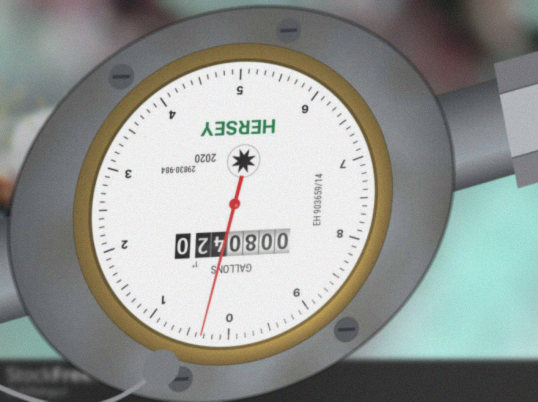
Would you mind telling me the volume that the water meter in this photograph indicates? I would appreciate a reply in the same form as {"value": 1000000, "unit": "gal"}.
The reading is {"value": 80420.3, "unit": "gal"}
